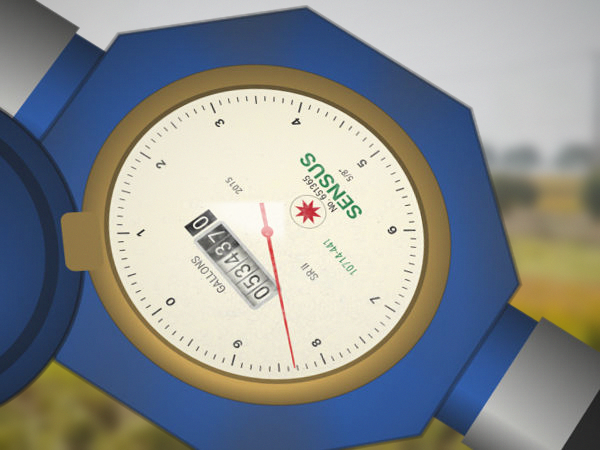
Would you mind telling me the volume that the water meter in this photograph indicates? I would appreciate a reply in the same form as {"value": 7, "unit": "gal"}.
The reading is {"value": 534368.3, "unit": "gal"}
